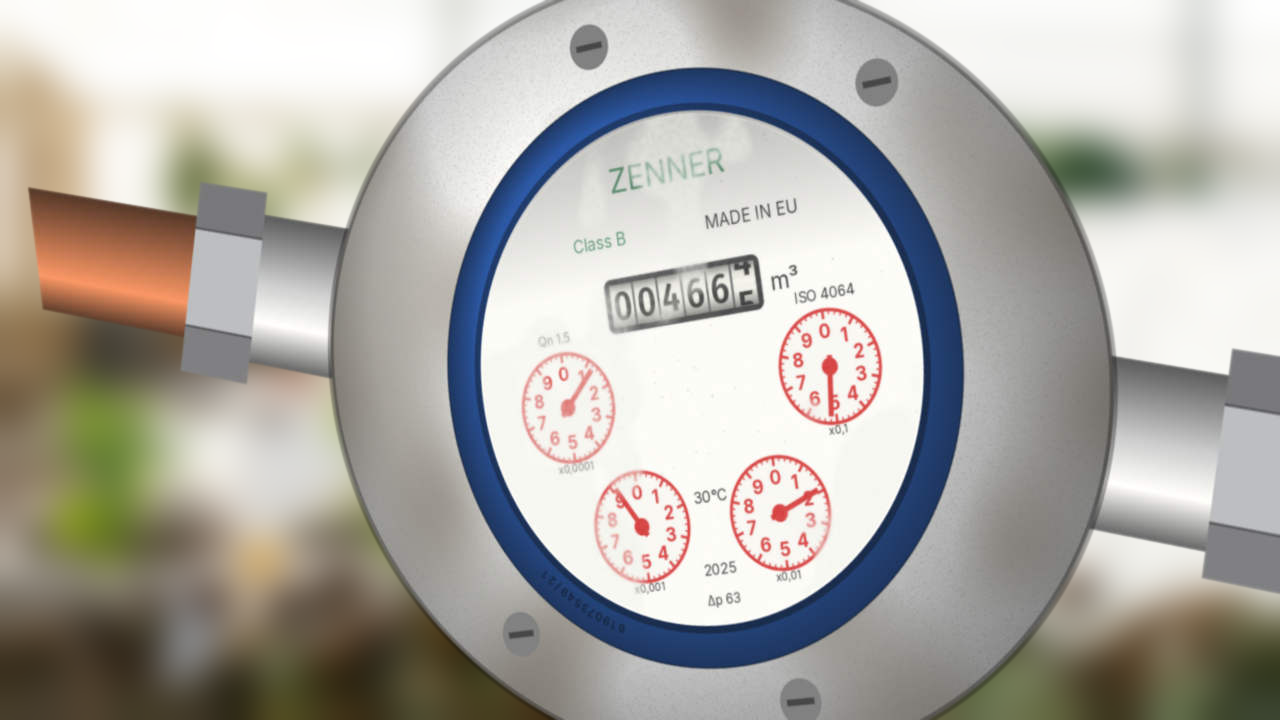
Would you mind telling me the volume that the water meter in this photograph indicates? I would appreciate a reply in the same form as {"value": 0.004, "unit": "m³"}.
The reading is {"value": 4664.5191, "unit": "m³"}
